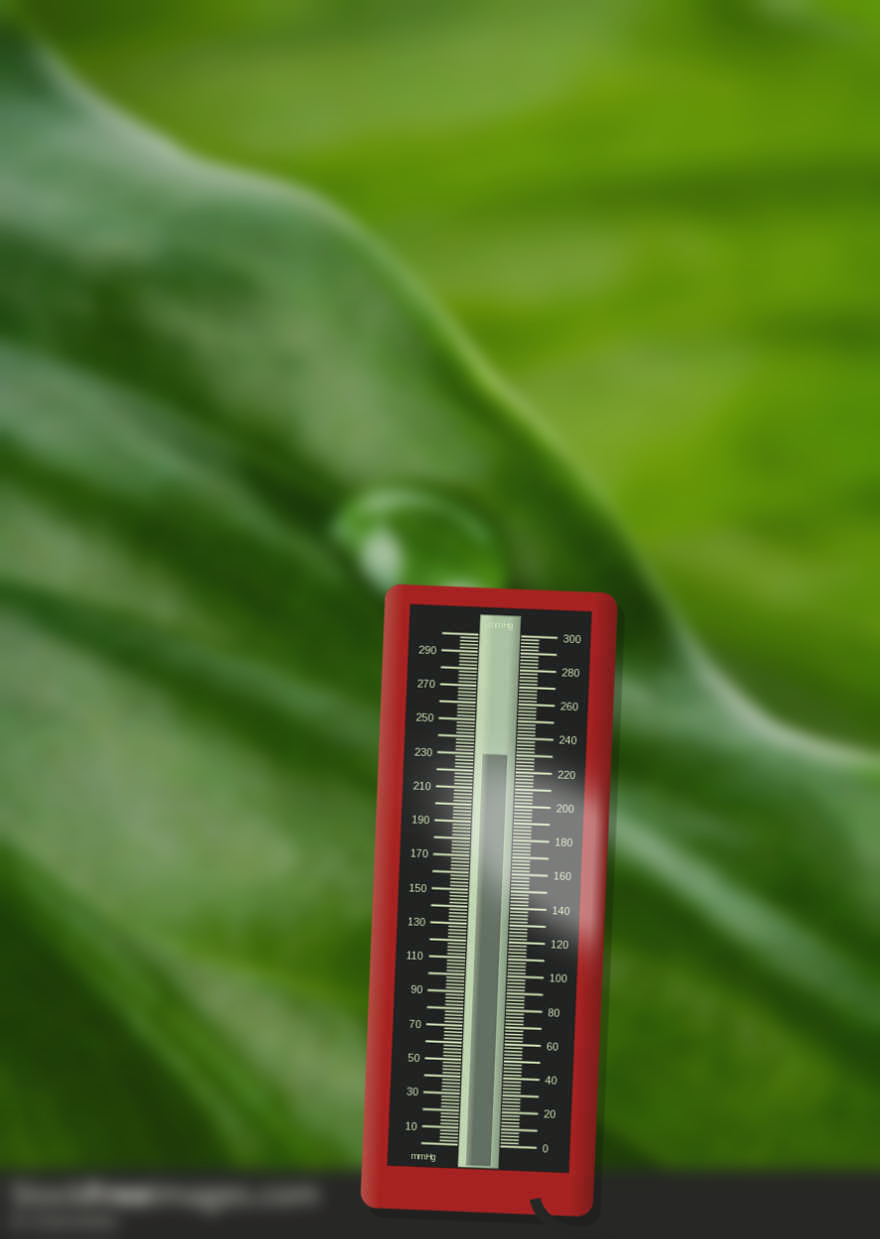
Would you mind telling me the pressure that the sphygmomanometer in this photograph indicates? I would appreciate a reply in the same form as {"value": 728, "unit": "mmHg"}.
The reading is {"value": 230, "unit": "mmHg"}
